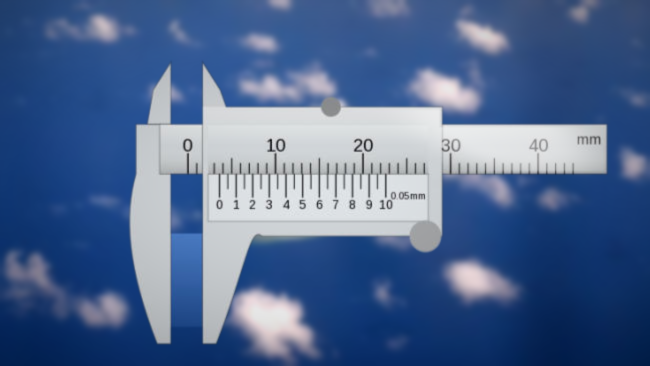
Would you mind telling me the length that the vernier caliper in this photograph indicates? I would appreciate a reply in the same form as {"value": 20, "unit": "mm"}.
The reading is {"value": 3.6, "unit": "mm"}
